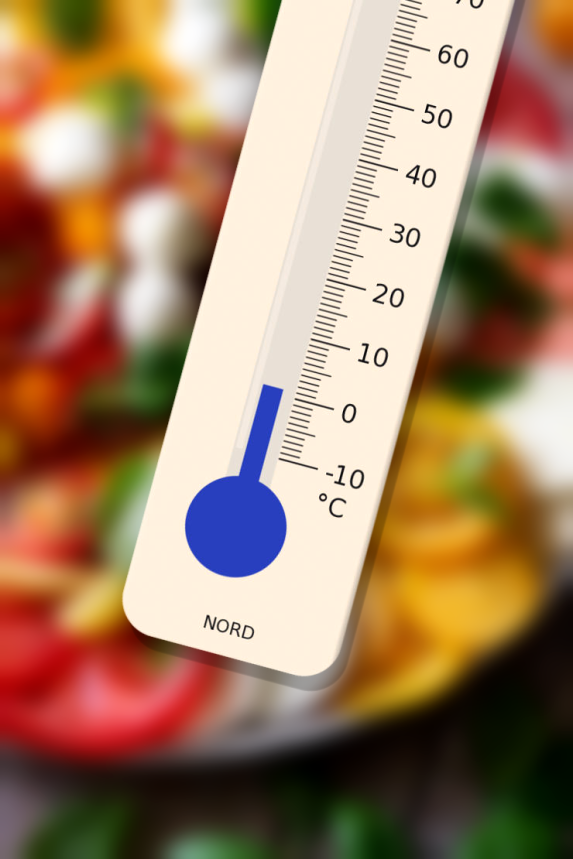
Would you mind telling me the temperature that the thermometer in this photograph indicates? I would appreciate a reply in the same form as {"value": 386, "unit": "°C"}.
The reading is {"value": 1, "unit": "°C"}
